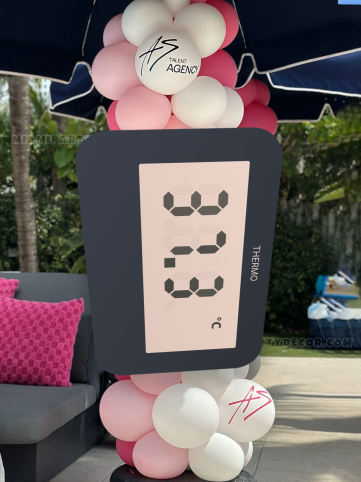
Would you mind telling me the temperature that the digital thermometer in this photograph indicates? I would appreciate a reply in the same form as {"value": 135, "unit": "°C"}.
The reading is {"value": 37.3, "unit": "°C"}
